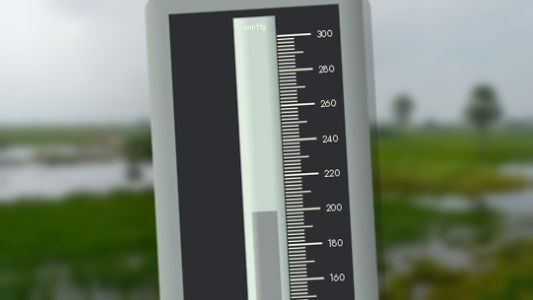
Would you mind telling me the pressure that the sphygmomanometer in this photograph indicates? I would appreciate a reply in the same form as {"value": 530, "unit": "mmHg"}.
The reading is {"value": 200, "unit": "mmHg"}
